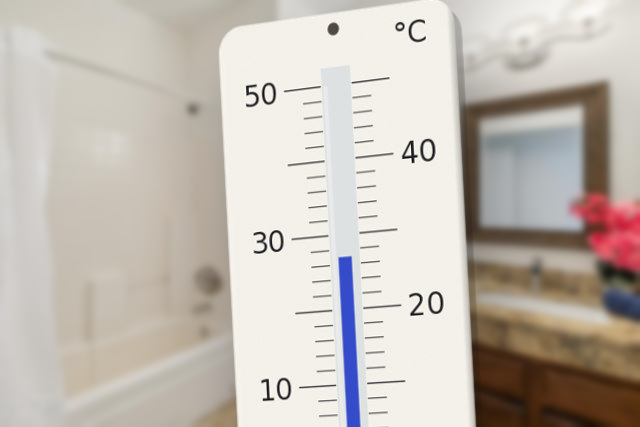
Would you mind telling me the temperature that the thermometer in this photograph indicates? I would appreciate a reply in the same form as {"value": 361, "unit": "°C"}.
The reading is {"value": 27, "unit": "°C"}
